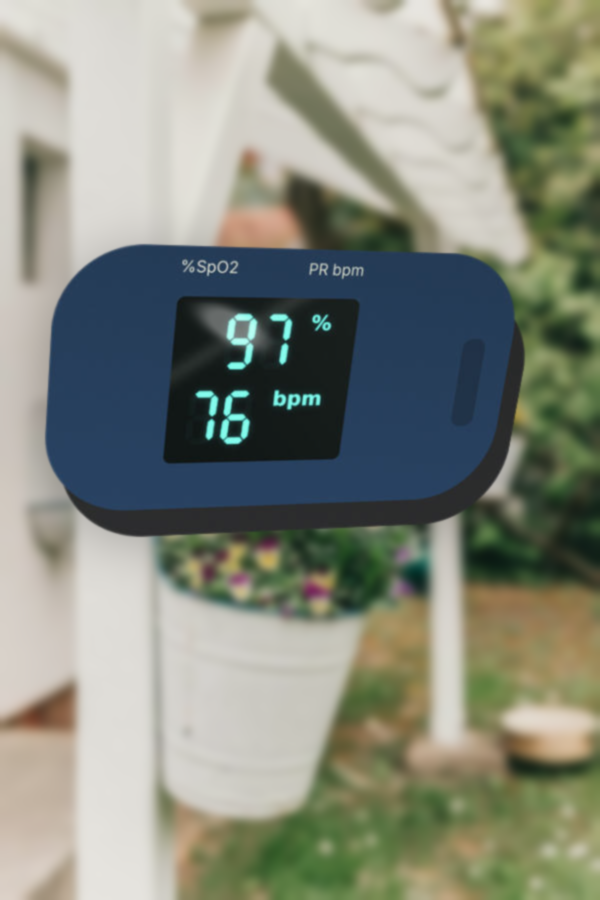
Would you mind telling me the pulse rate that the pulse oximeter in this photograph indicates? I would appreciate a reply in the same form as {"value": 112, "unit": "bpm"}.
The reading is {"value": 76, "unit": "bpm"}
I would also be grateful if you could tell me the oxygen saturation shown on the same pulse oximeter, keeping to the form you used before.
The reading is {"value": 97, "unit": "%"}
